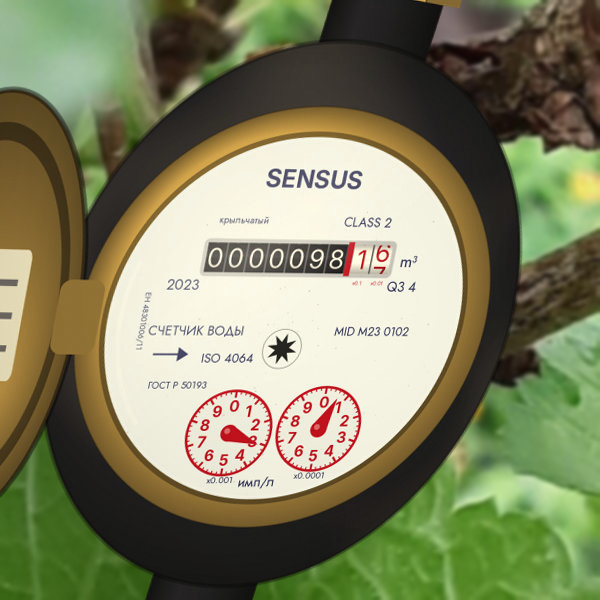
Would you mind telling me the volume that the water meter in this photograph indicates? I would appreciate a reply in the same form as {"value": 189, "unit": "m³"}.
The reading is {"value": 98.1630, "unit": "m³"}
